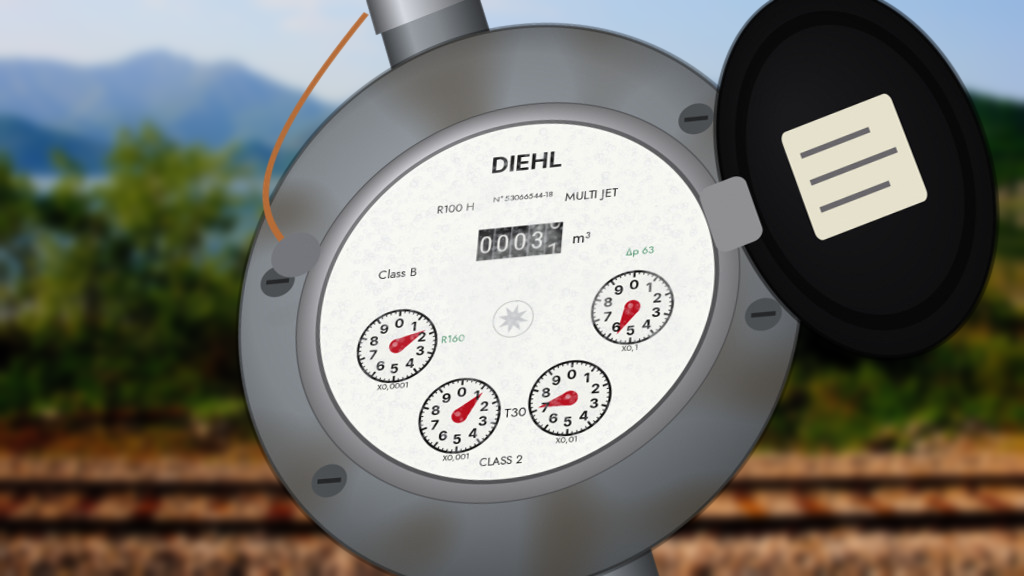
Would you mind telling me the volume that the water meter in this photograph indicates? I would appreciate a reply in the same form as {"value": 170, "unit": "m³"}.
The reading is {"value": 30.5711, "unit": "m³"}
